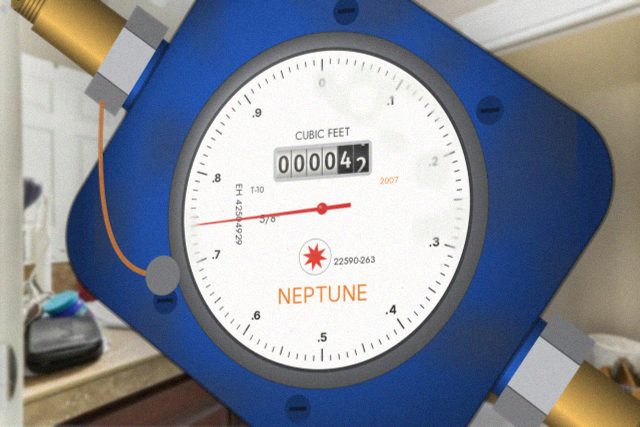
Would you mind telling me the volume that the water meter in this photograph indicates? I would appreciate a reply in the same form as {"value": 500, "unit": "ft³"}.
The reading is {"value": 41.74, "unit": "ft³"}
